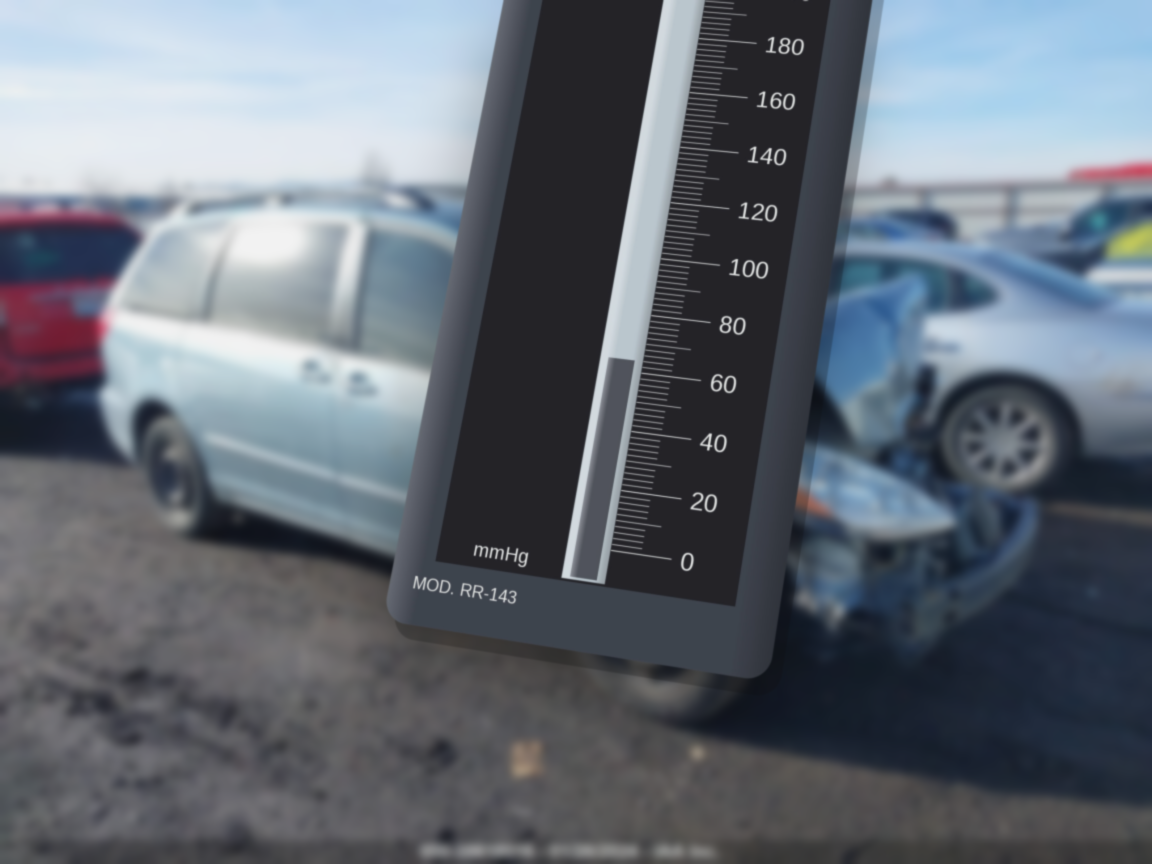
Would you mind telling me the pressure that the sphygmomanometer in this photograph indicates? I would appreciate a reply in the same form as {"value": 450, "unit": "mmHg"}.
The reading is {"value": 64, "unit": "mmHg"}
